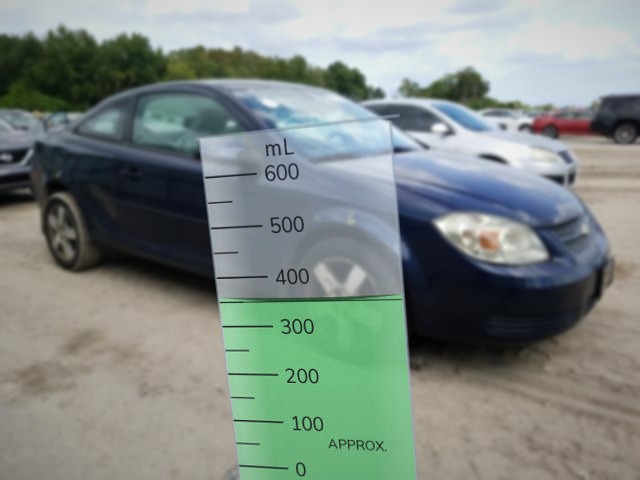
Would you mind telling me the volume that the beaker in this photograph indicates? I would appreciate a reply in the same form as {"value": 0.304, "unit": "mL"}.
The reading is {"value": 350, "unit": "mL"}
